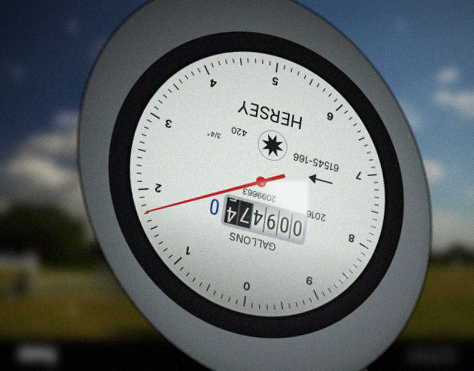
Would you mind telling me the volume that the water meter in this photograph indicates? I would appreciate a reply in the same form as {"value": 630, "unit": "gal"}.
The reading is {"value": 94741.7, "unit": "gal"}
